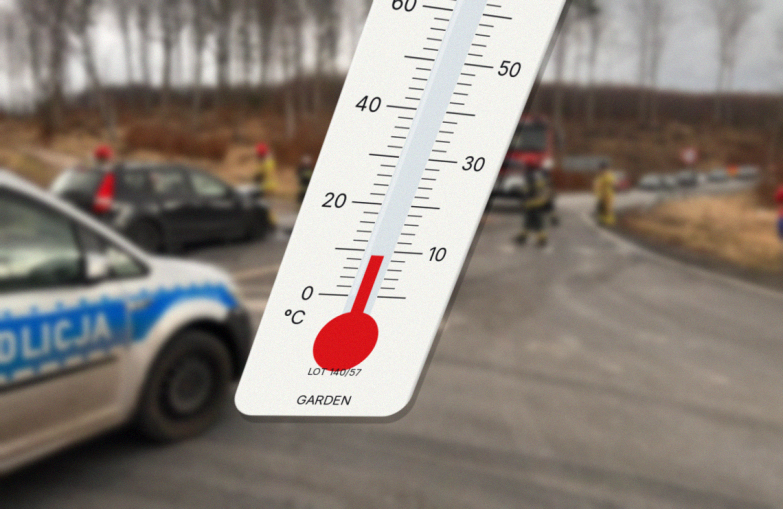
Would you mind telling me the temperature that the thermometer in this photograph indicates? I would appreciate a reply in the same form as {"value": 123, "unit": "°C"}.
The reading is {"value": 9, "unit": "°C"}
